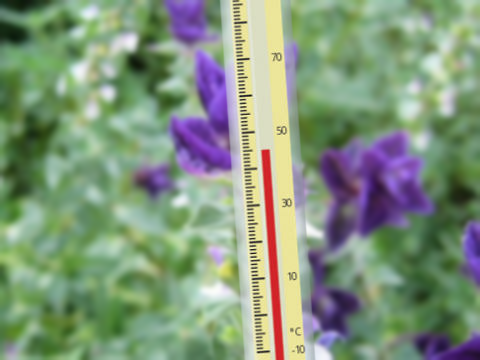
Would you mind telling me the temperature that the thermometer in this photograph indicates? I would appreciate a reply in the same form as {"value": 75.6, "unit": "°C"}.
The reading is {"value": 45, "unit": "°C"}
